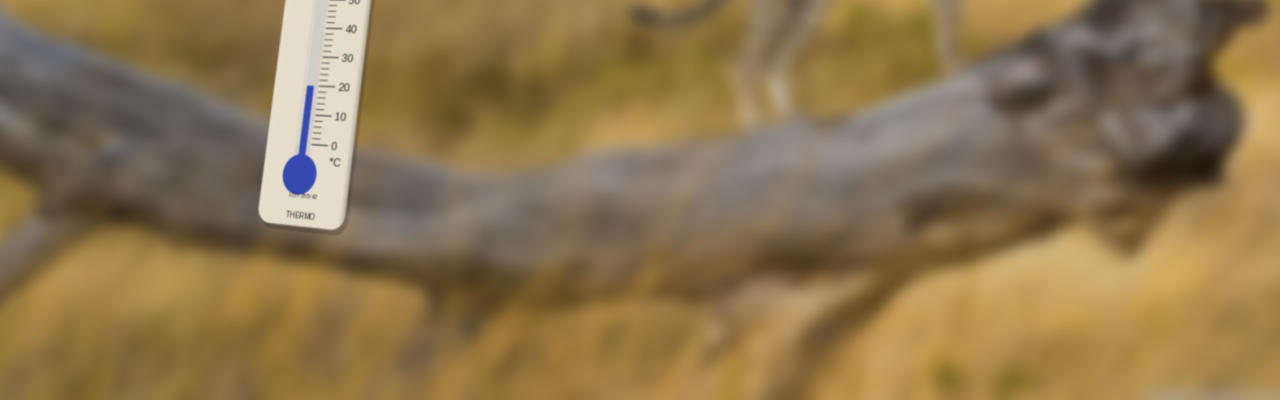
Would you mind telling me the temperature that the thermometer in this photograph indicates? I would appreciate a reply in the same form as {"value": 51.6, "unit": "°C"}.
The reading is {"value": 20, "unit": "°C"}
